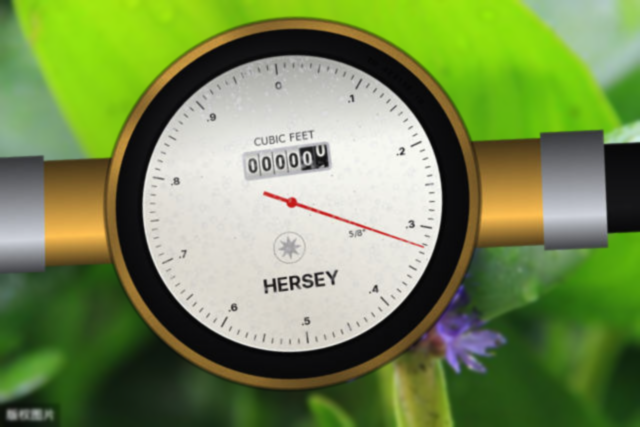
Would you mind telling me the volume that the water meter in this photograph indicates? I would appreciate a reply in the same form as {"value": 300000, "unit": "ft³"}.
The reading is {"value": 0.32, "unit": "ft³"}
